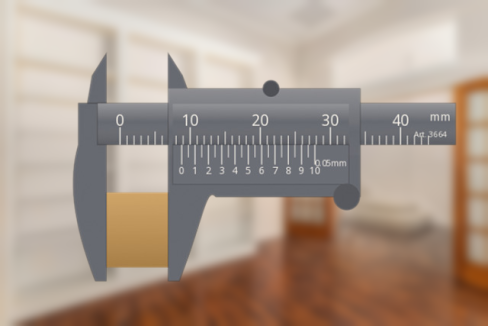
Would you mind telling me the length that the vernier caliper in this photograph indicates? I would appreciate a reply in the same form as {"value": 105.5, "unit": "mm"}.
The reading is {"value": 8.8, "unit": "mm"}
